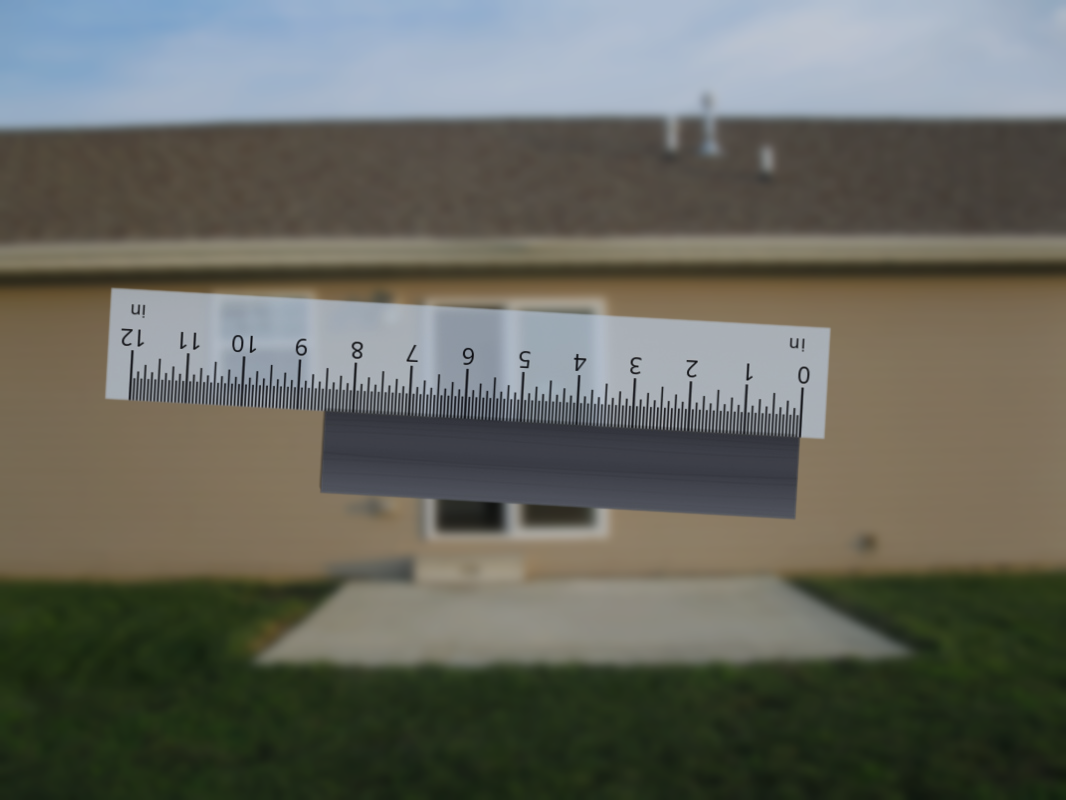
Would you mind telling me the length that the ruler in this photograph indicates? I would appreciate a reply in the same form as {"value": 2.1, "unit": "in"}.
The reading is {"value": 8.5, "unit": "in"}
